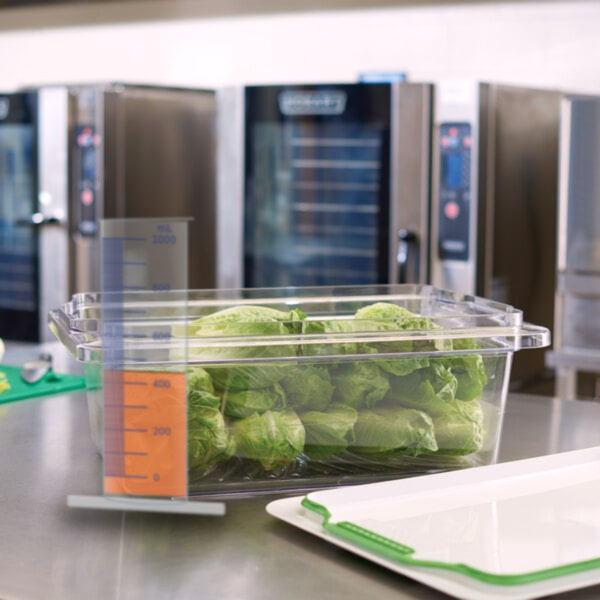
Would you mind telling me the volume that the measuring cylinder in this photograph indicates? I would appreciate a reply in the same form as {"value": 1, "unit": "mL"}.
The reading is {"value": 450, "unit": "mL"}
